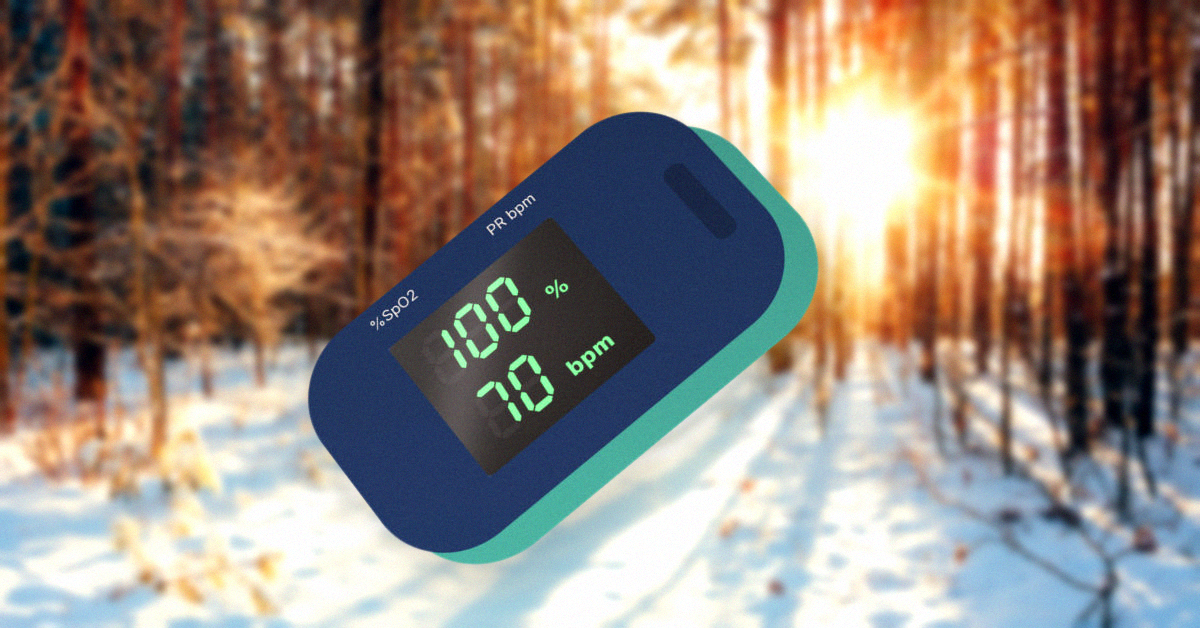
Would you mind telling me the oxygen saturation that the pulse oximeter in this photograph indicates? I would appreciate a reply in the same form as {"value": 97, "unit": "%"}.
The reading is {"value": 100, "unit": "%"}
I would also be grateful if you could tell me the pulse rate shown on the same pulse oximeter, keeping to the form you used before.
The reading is {"value": 70, "unit": "bpm"}
